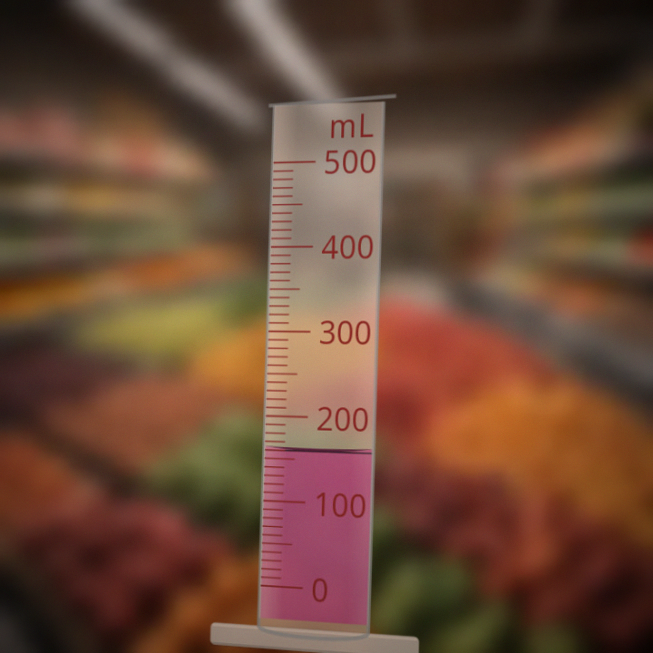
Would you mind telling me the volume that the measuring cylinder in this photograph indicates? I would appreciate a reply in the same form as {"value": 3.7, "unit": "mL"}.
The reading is {"value": 160, "unit": "mL"}
